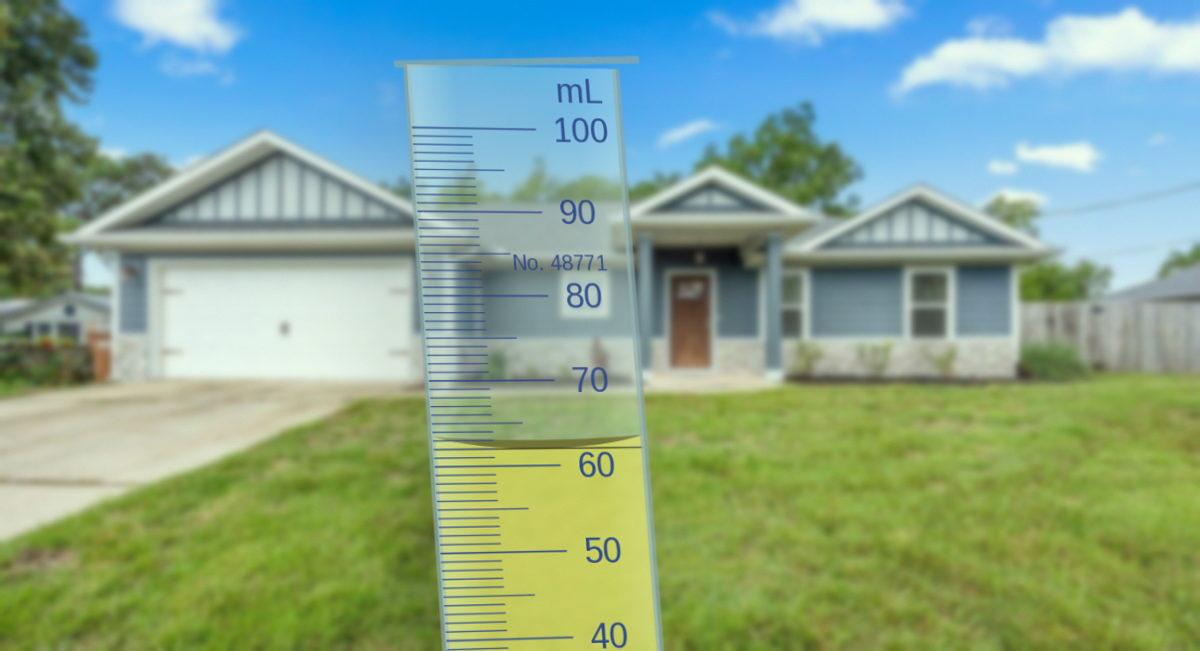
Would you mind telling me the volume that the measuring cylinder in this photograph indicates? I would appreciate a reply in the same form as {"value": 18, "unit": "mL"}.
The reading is {"value": 62, "unit": "mL"}
